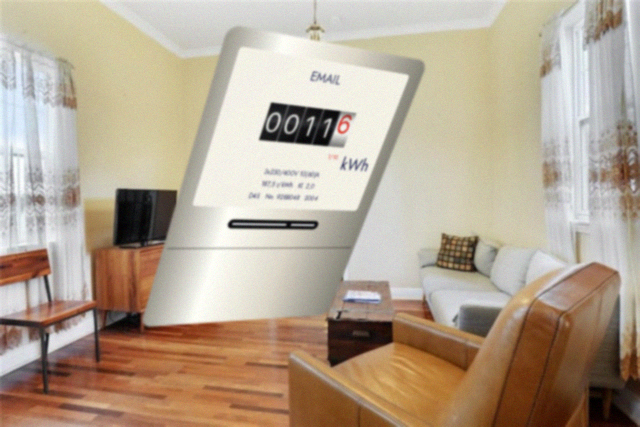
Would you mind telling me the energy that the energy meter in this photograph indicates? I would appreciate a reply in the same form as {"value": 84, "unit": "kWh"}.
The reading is {"value": 11.6, "unit": "kWh"}
